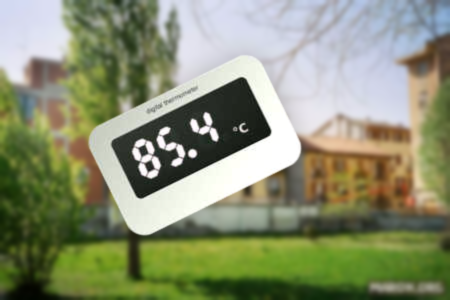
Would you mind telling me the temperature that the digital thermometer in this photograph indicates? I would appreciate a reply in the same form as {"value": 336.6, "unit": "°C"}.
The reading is {"value": 85.4, "unit": "°C"}
